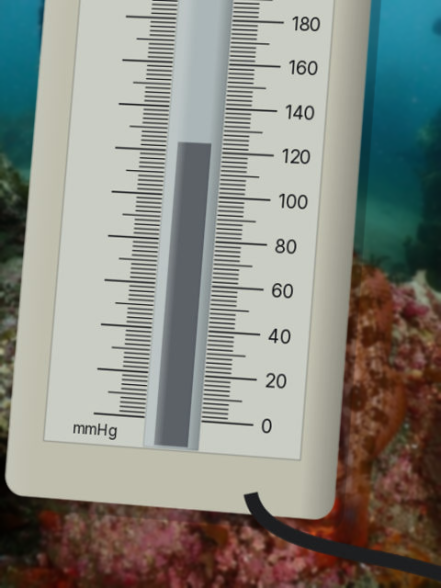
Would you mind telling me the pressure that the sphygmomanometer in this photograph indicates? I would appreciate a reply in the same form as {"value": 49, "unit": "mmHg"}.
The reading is {"value": 124, "unit": "mmHg"}
